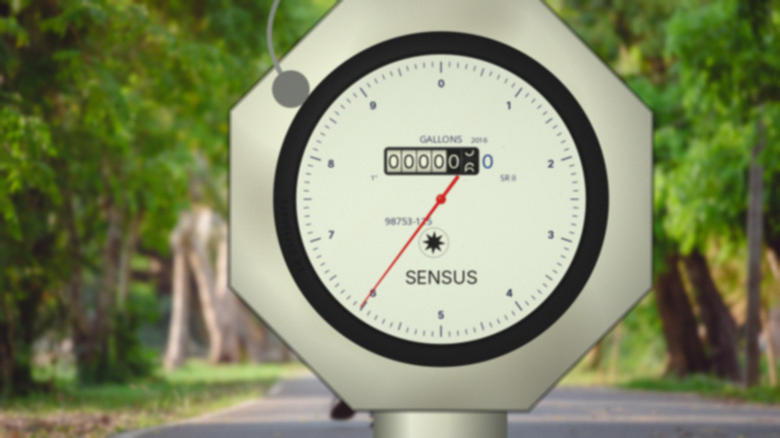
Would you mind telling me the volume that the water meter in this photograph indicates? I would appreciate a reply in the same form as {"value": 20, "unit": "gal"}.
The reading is {"value": 56.0, "unit": "gal"}
